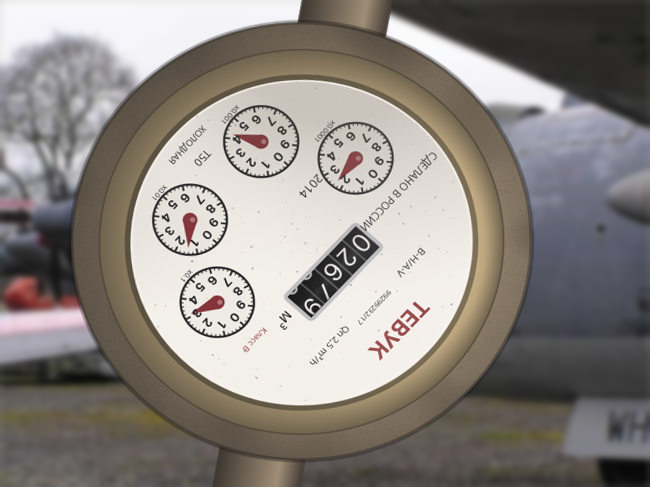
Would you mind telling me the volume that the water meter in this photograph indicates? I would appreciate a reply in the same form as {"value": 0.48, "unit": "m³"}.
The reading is {"value": 2679.3142, "unit": "m³"}
